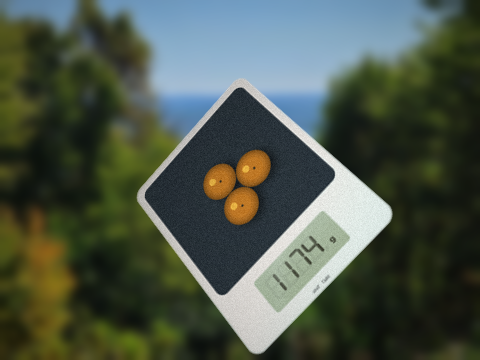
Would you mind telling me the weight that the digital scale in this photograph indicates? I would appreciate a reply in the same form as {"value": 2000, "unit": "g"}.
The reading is {"value": 1174, "unit": "g"}
